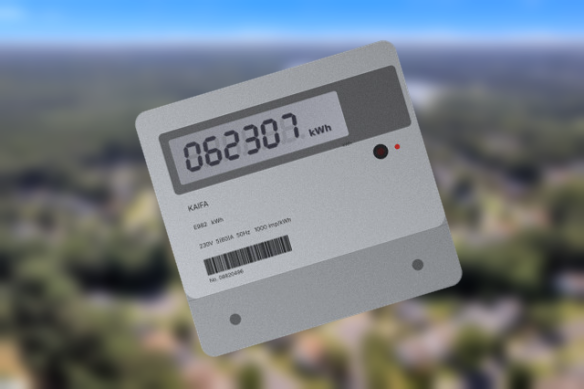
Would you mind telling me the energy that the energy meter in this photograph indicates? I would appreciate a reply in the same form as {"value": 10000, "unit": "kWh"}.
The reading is {"value": 62307, "unit": "kWh"}
